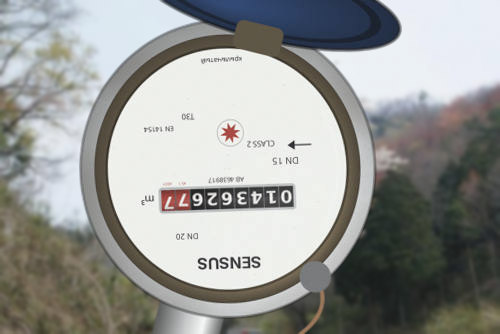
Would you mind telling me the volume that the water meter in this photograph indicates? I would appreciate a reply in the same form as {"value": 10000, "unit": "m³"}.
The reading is {"value": 143626.77, "unit": "m³"}
